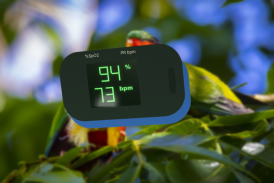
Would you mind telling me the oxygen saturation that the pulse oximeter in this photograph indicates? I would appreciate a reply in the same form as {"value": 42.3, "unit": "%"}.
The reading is {"value": 94, "unit": "%"}
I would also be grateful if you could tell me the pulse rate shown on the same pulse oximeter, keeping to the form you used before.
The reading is {"value": 73, "unit": "bpm"}
